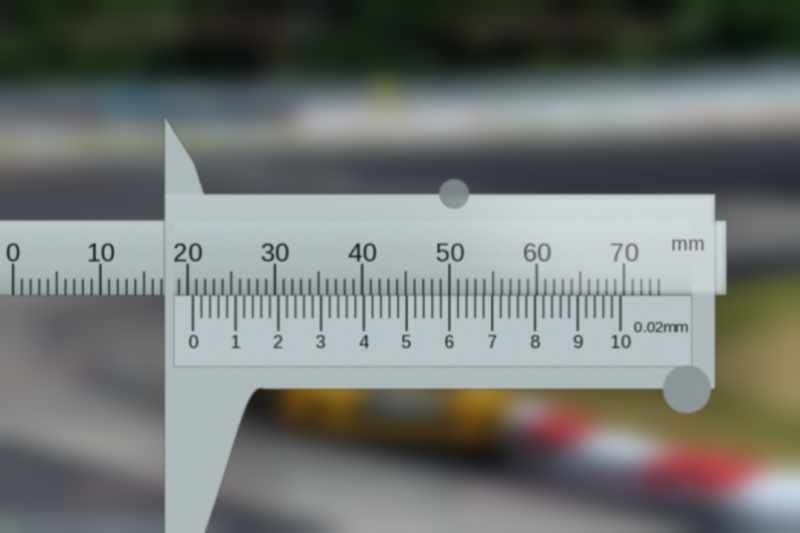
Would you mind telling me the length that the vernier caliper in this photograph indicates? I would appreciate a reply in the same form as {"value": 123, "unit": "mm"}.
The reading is {"value": 20.6, "unit": "mm"}
